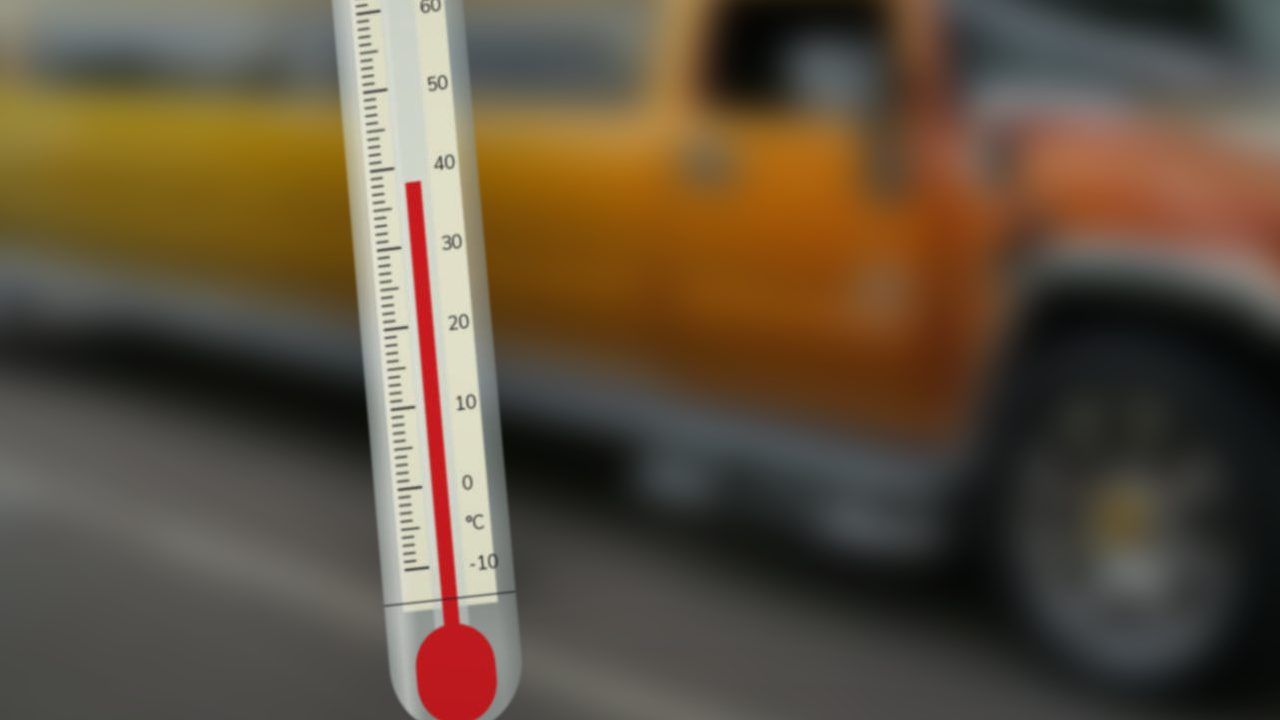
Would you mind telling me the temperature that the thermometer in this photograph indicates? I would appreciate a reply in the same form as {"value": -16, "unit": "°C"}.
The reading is {"value": 38, "unit": "°C"}
